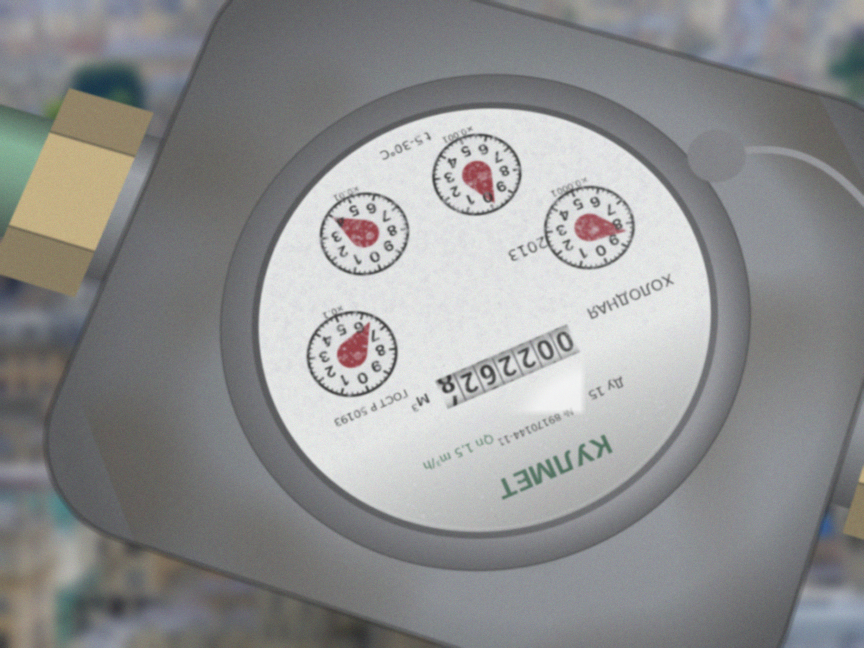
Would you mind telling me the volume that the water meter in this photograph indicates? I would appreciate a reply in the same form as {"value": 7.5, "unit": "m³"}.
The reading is {"value": 22627.6398, "unit": "m³"}
